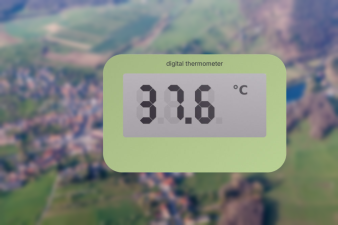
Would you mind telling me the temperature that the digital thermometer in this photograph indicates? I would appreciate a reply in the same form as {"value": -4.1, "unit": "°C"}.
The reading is {"value": 37.6, "unit": "°C"}
